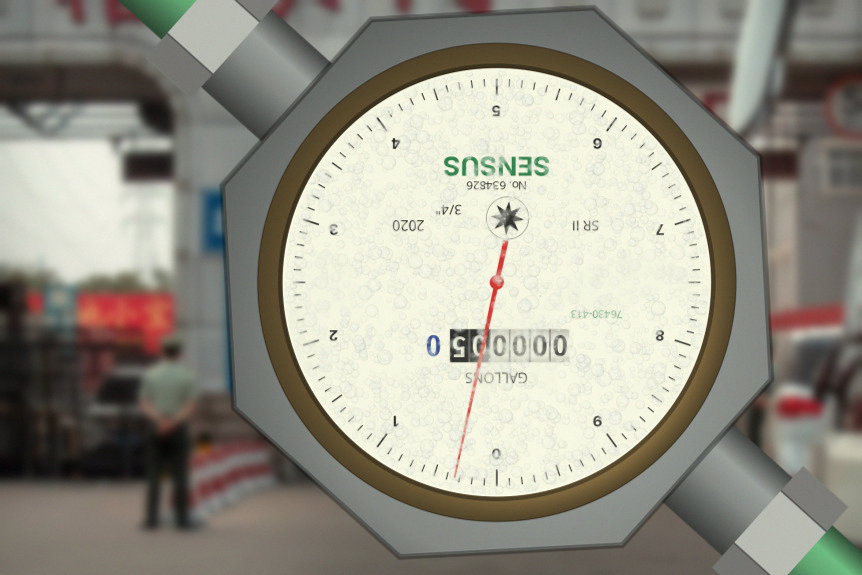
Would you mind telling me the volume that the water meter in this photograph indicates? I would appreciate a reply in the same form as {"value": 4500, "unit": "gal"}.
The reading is {"value": 50.3, "unit": "gal"}
